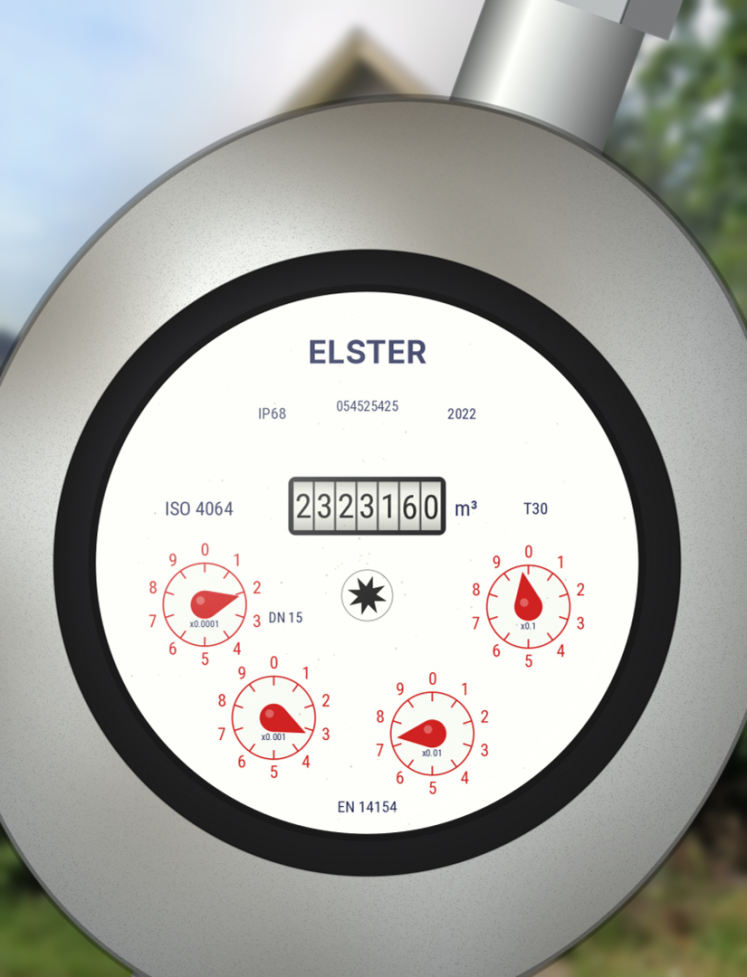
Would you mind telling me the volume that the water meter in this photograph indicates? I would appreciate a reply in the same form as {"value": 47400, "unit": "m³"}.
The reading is {"value": 2323159.9732, "unit": "m³"}
